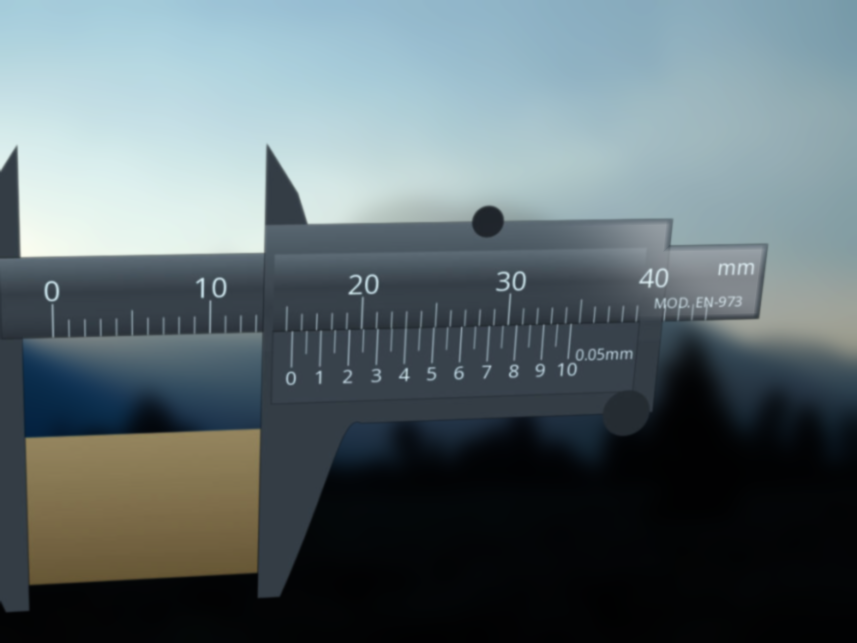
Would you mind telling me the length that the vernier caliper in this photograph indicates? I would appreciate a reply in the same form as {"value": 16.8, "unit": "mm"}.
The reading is {"value": 15.4, "unit": "mm"}
